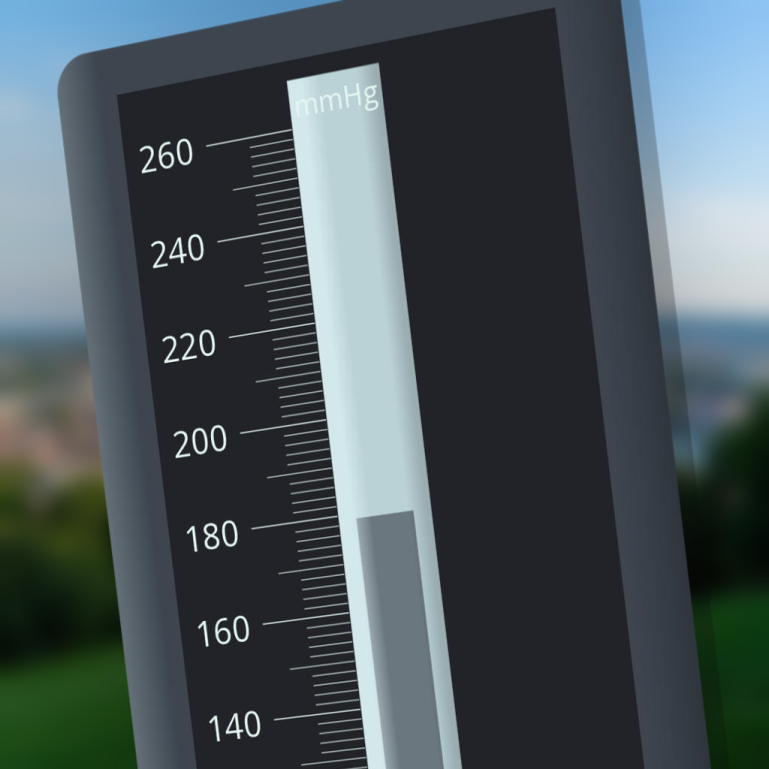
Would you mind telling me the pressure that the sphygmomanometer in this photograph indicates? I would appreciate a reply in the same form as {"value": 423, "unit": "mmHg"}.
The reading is {"value": 179, "unit": "mmHg"}
